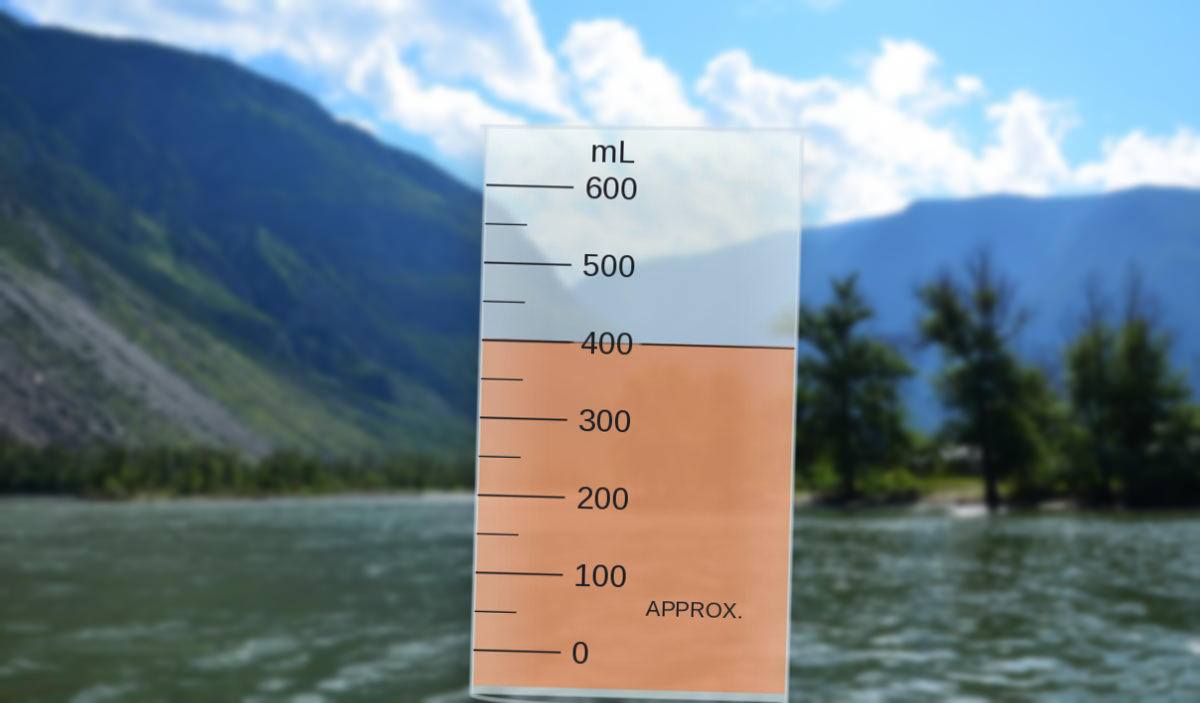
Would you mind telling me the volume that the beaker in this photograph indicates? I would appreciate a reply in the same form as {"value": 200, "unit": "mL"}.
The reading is {"value": 400, "unit": "mL"}
